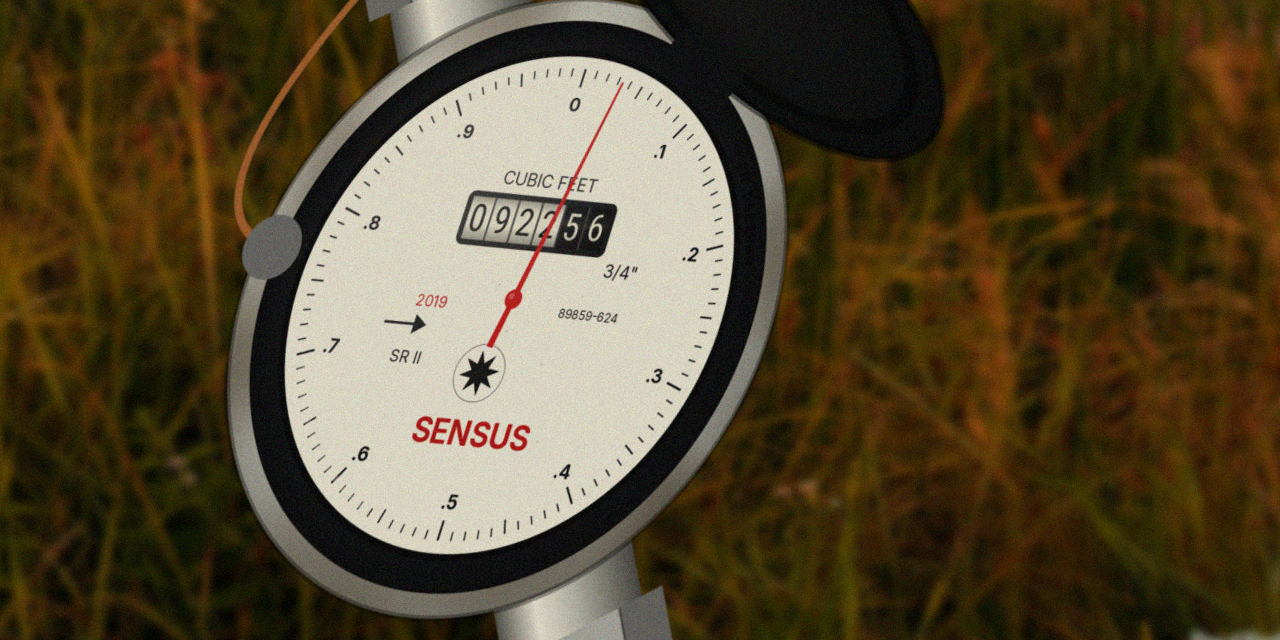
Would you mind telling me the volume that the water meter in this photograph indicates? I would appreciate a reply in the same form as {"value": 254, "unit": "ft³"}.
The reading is {"value": 92256.03, "unit": "ft³"}
